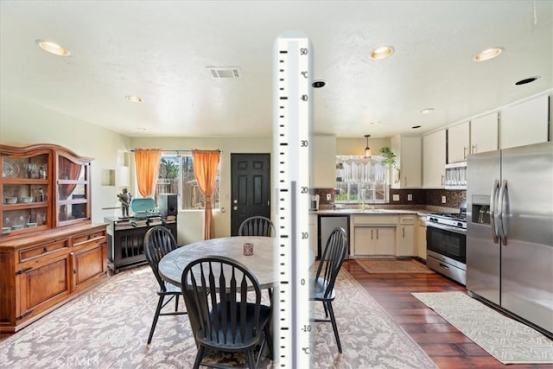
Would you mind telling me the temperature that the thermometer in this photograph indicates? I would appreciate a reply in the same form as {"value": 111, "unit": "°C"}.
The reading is {"value": 22, "unit": "°C"}
